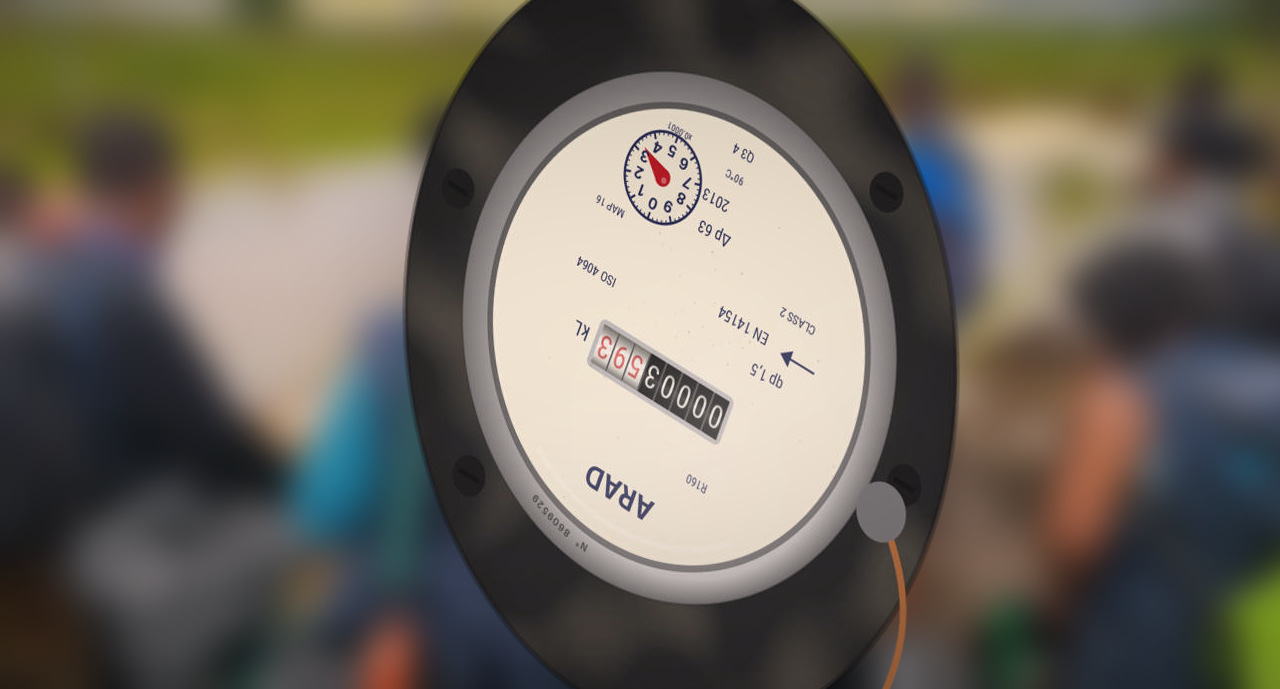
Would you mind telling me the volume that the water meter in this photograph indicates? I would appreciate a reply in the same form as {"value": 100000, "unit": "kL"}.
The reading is {"value": 3.5933, "unit": "kL"}
